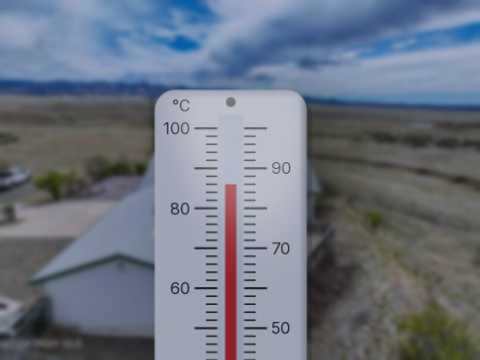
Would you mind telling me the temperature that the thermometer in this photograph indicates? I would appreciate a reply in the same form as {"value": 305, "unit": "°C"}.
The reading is {"value": 86, "unit": "°C"}
